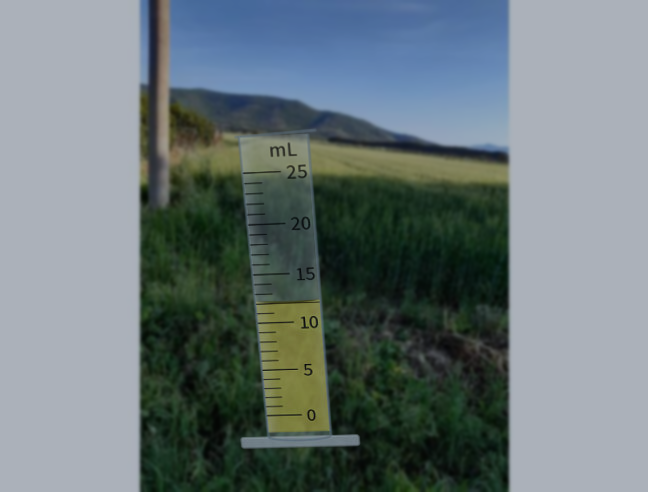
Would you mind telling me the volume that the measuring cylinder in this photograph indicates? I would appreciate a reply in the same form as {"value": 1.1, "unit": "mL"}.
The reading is {"value": 12, "unit": "mL"}
